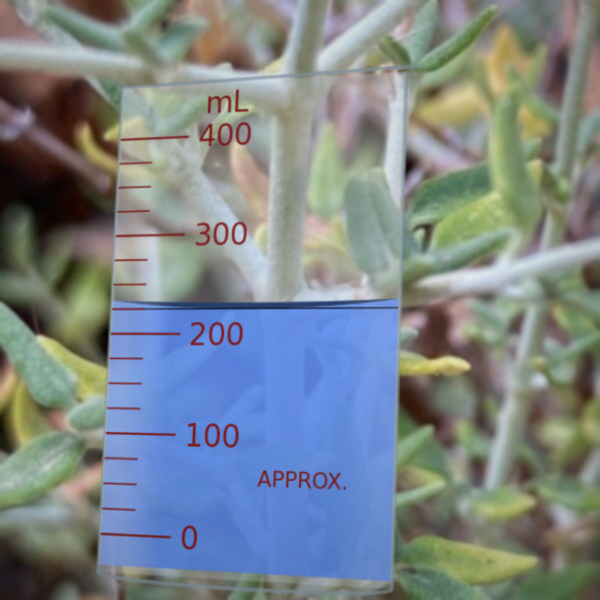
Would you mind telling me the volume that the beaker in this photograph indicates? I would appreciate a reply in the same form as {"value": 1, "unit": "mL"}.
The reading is {"value": 225, "unit": "mL"}
